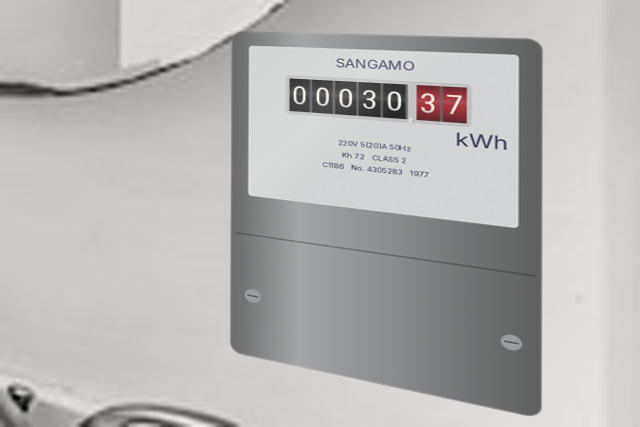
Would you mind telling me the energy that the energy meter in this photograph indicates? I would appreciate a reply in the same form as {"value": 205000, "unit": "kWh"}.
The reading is {"value": 30.37, "unit": "kWh"}
